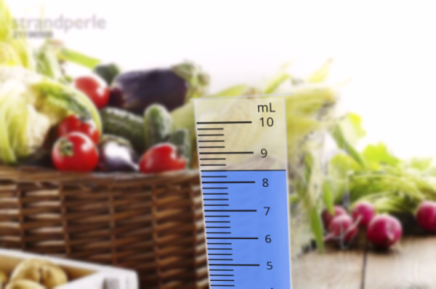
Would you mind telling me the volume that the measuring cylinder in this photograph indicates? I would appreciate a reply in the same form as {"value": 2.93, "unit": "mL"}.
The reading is {"value": 8.4, "unit": "mL"}
